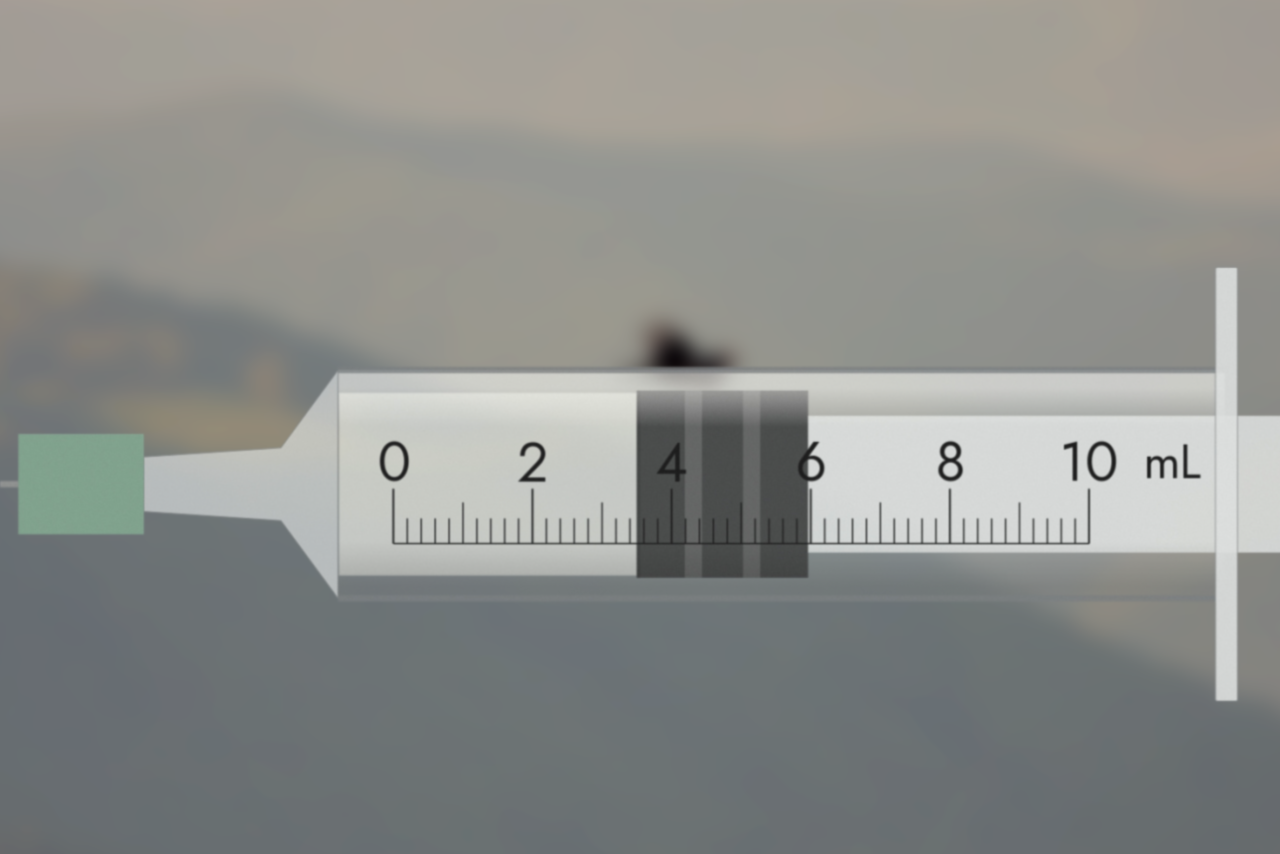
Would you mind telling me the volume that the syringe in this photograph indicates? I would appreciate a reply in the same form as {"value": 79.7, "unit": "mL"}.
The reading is {"value": 3.5, "unit": "mL"}
